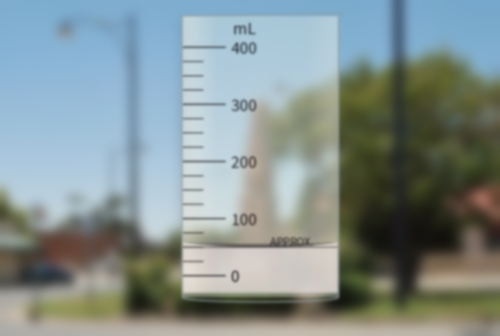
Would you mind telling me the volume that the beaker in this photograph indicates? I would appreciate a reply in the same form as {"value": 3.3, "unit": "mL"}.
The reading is {"value": 50, "unit": "mL"}
